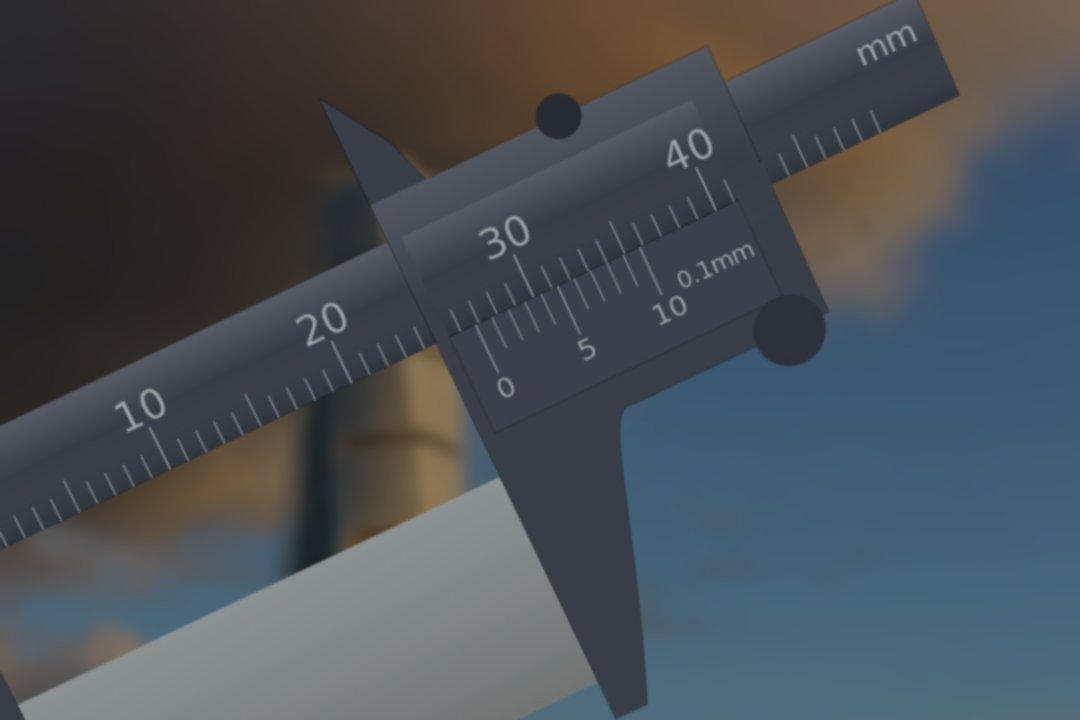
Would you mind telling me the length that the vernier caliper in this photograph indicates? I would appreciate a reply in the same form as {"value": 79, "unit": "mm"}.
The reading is {"value": 26.8, "unit": "mm"}
